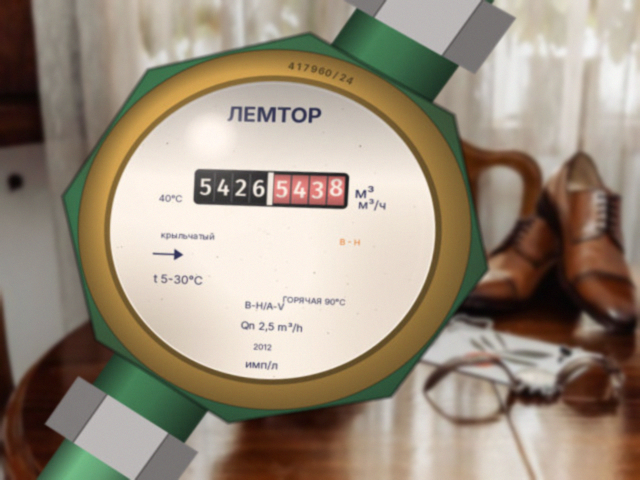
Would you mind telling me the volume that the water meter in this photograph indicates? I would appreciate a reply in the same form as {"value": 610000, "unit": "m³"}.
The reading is {"value": 5426.5438, "unit": "m³"}
